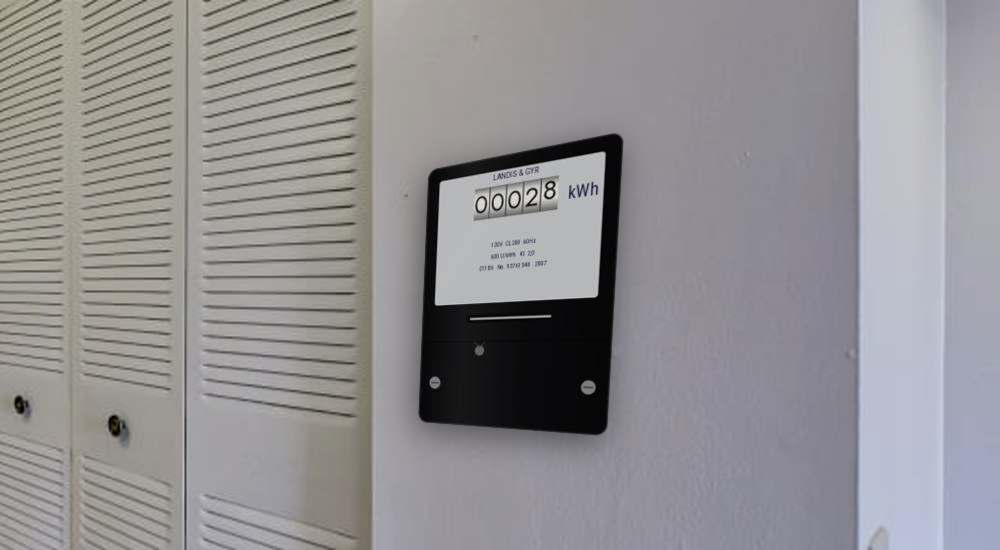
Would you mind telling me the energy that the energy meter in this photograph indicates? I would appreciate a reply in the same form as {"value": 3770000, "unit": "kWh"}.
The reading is {"value": 28, "unit": "kWh"}
